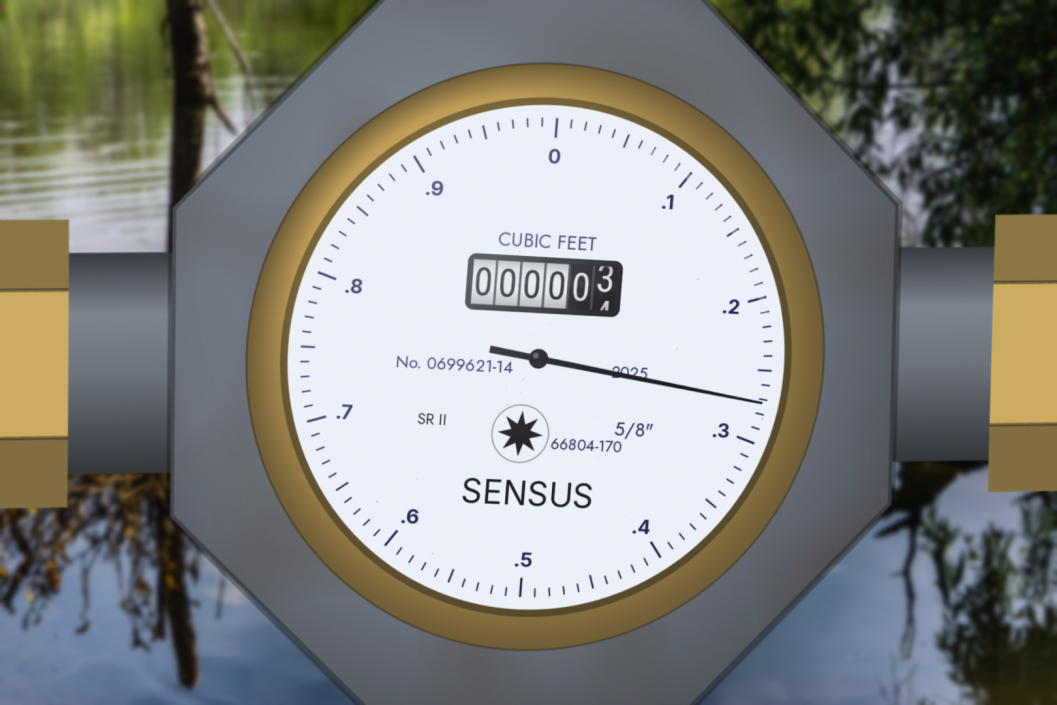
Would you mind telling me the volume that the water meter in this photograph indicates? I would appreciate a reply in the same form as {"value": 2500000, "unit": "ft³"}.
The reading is {"value": 3.27, "unit": "ft³"}
